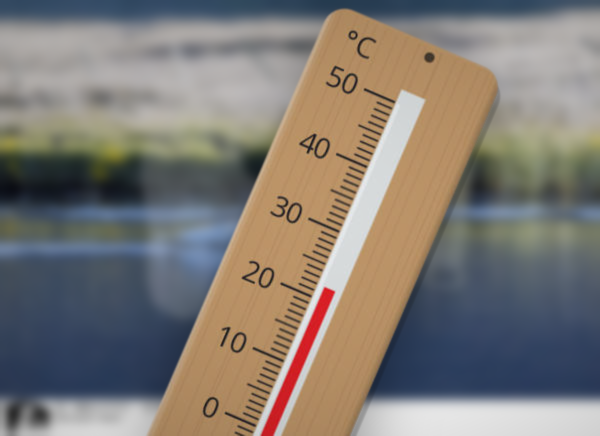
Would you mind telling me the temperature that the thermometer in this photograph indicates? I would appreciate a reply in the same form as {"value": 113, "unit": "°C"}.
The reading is {"value": 22, "unit": "°C"}
